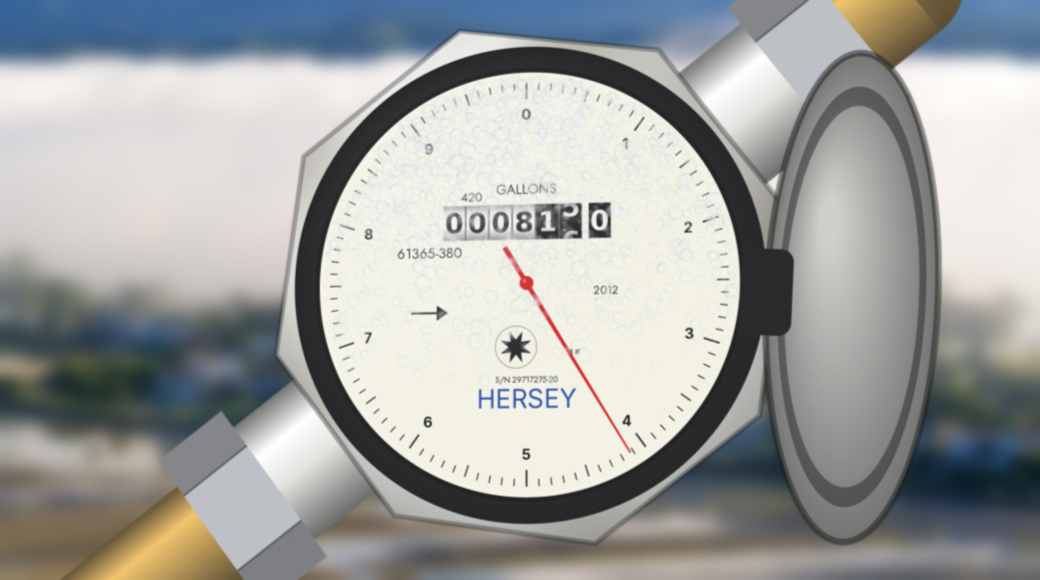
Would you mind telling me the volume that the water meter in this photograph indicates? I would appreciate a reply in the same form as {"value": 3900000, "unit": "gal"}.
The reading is {"value": 8154.1, "unit": "gal"}
